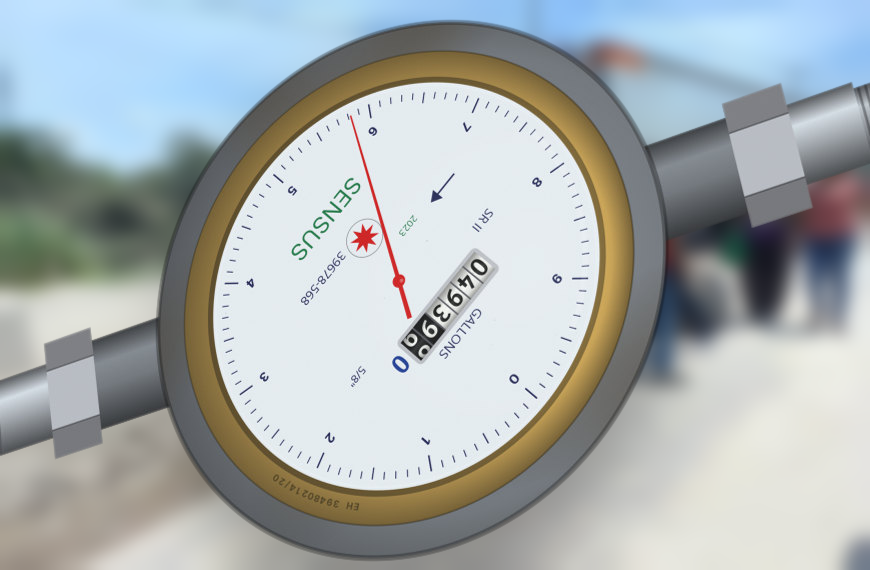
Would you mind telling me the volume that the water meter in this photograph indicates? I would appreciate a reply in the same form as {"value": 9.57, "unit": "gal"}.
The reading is {"value": 493985.8, "unit": "gal"}
